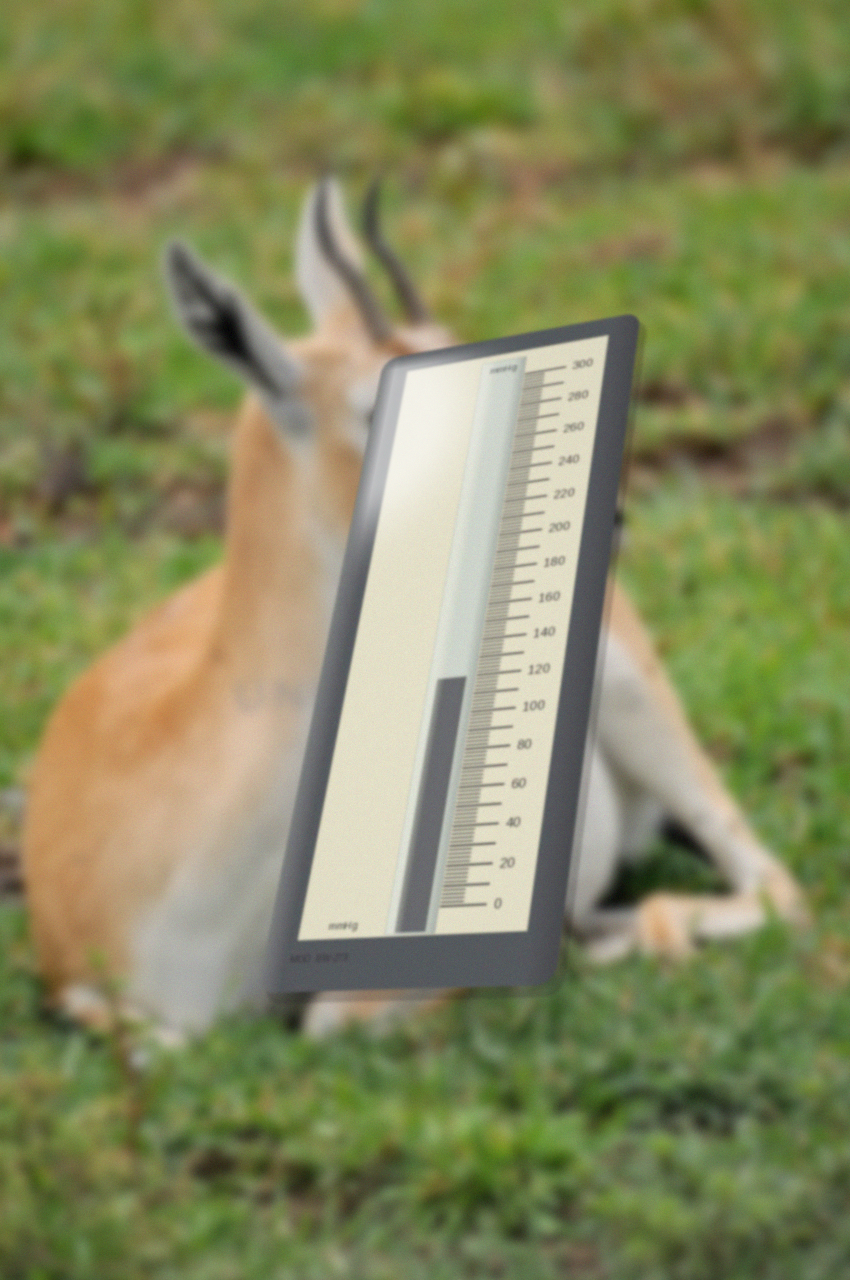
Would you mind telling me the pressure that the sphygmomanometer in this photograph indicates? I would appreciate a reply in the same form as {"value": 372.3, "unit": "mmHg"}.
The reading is {"value": 120, "unit": "mmHg"}
